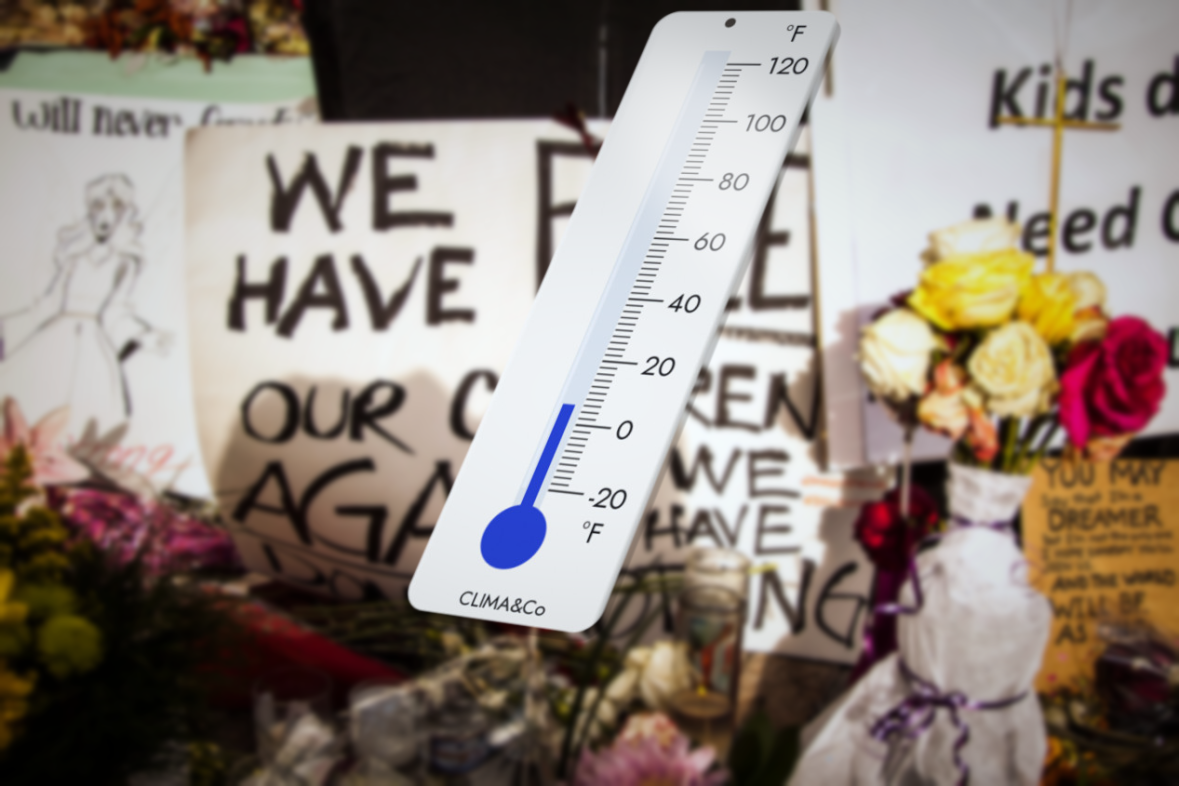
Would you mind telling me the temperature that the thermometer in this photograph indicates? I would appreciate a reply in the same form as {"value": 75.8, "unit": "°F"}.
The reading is {"value": 6, "unit": "°F"}
